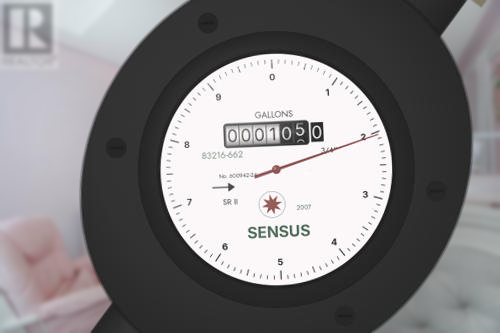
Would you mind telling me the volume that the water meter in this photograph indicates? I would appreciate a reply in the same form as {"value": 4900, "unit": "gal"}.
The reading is {"value": 1052.0, "unit": "gal"}
